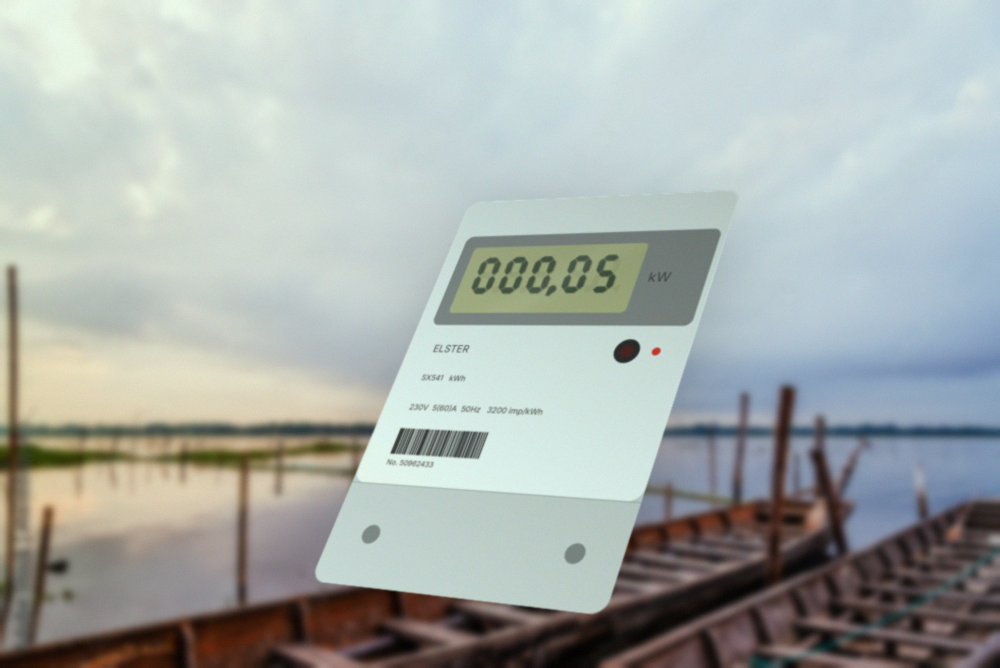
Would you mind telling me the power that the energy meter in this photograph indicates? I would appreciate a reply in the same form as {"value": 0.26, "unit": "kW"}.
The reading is {"value": 0.05, "unit": "kW"}
